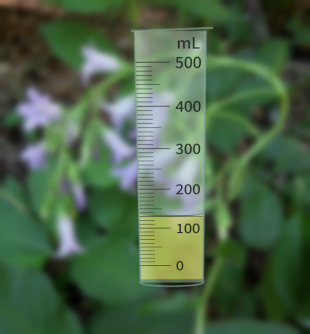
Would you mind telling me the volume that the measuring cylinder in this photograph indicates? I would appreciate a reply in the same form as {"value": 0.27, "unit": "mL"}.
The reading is {"value": 130, "unit": "mL"}
